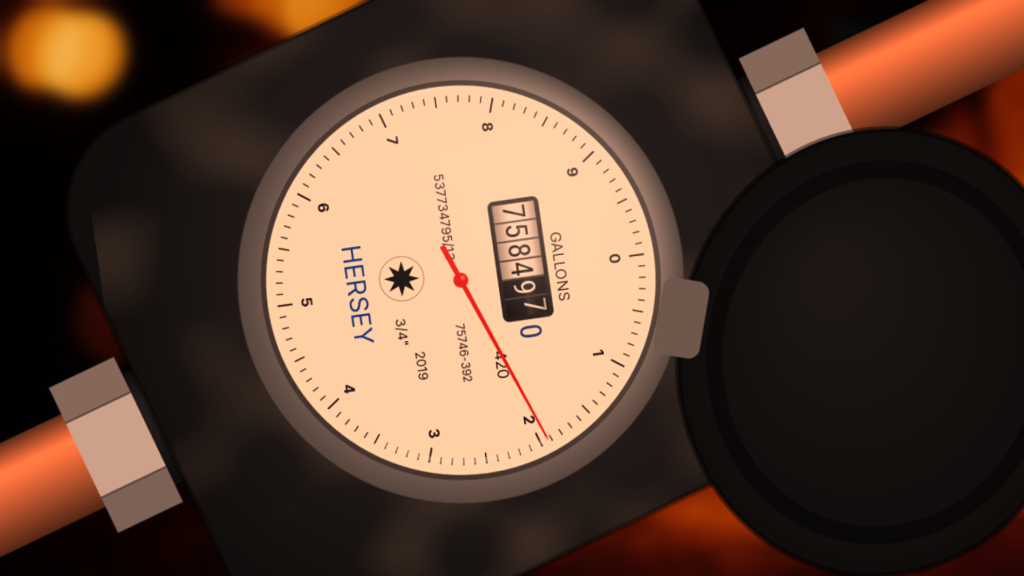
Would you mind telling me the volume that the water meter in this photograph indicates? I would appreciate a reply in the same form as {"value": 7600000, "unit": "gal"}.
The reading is {"value": 7584971.9, "unit": "gal"}
